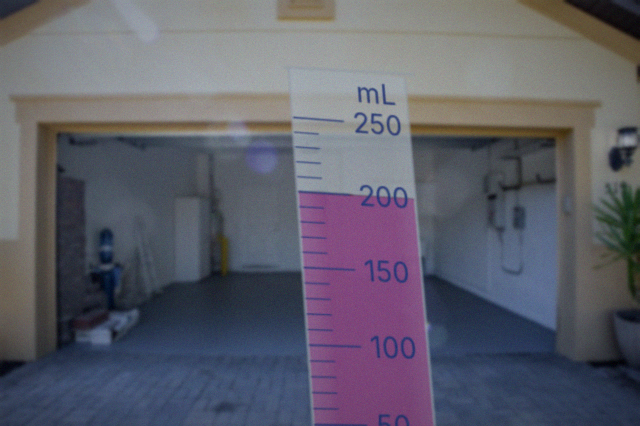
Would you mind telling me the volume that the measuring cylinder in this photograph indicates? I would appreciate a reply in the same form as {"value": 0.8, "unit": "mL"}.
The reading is {"value": 200, "unit": "mL"}
